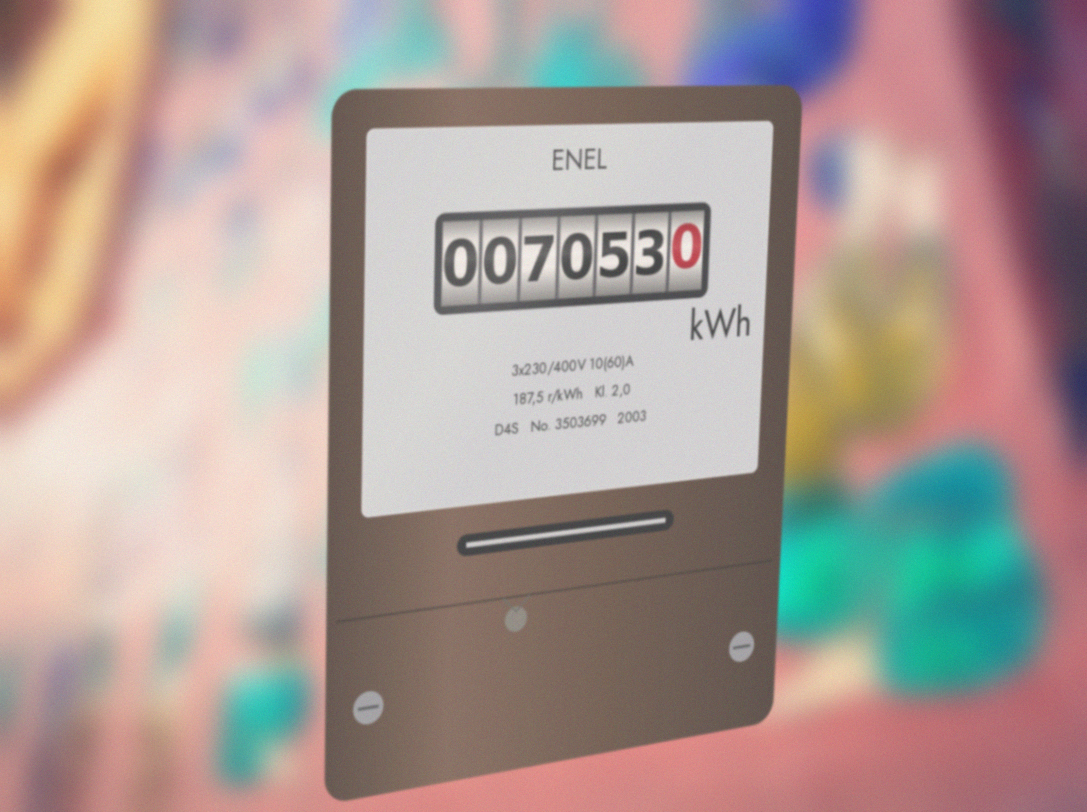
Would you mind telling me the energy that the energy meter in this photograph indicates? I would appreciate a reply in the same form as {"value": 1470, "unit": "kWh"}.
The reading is {"value": 7053.0, "unit": "kWh"}
